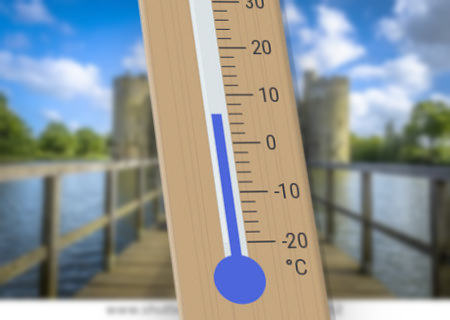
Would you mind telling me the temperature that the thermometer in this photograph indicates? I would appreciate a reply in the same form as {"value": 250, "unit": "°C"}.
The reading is {"value": 6, "unit": "°C"}
